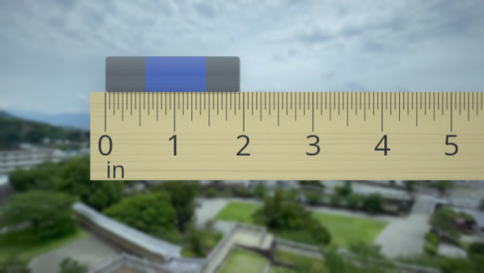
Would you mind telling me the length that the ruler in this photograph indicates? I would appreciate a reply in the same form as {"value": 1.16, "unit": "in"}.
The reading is {"value": 1.9375, "unit": "in"}
